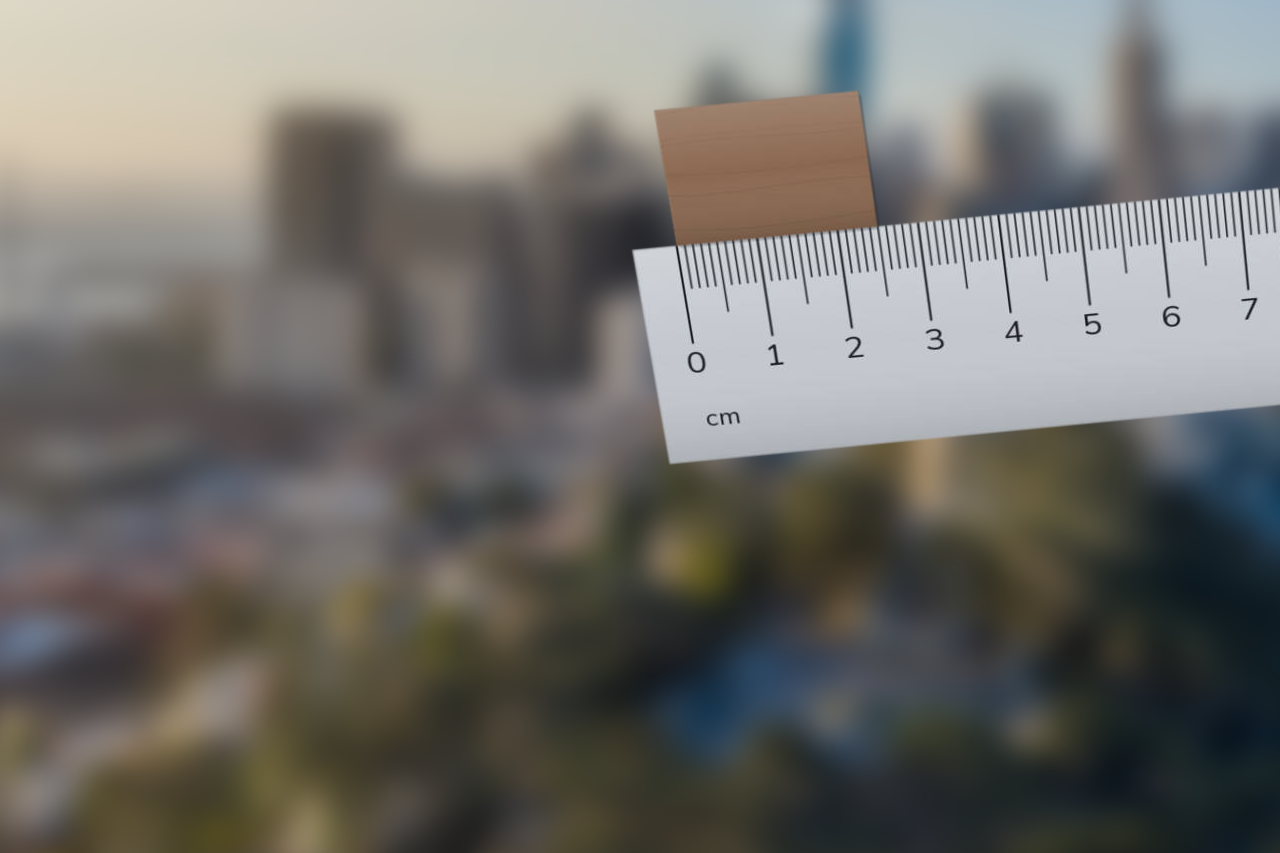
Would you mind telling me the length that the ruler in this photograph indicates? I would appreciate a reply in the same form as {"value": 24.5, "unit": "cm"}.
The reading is {"value": 2.5, "unit": "cm"}
